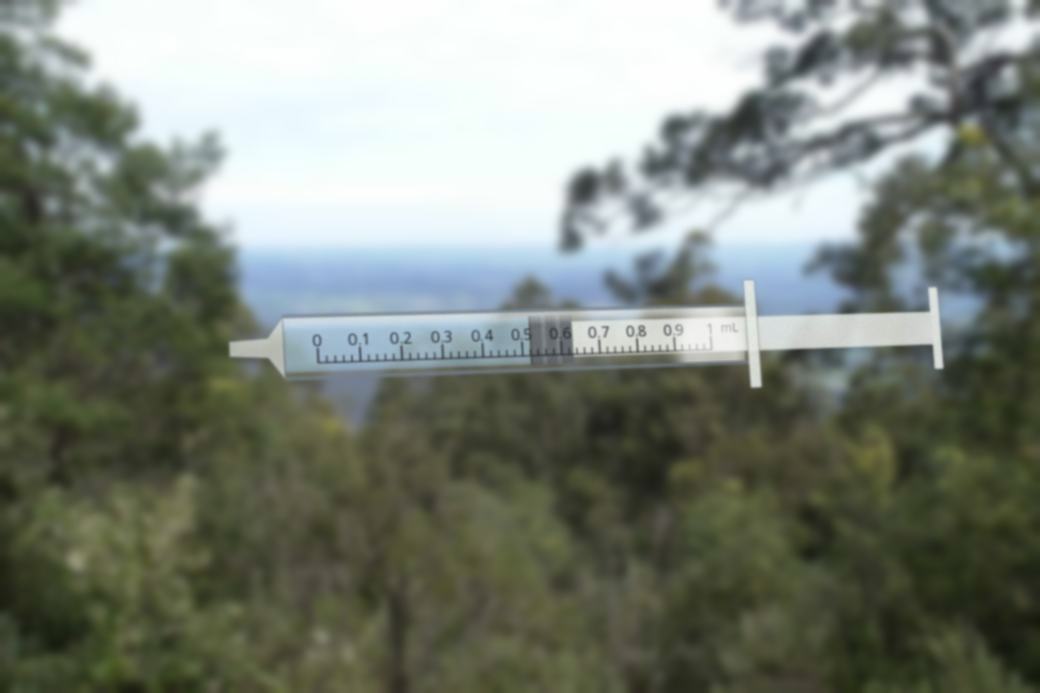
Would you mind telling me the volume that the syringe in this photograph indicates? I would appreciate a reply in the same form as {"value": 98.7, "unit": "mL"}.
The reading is {"value": 0.52, "unit": "mL"}
